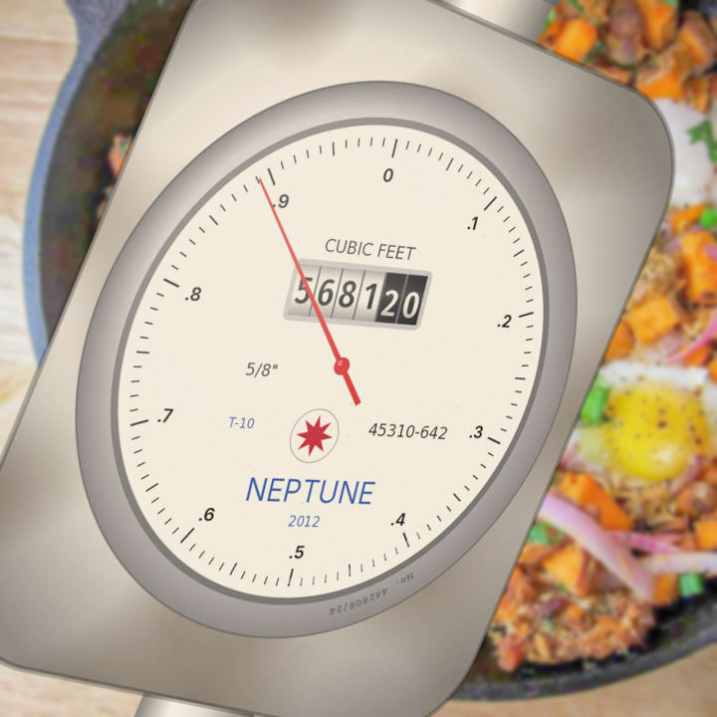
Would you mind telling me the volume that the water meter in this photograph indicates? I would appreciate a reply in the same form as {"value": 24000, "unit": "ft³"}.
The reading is {"value": 568119.89, "unit": "ft³"}
